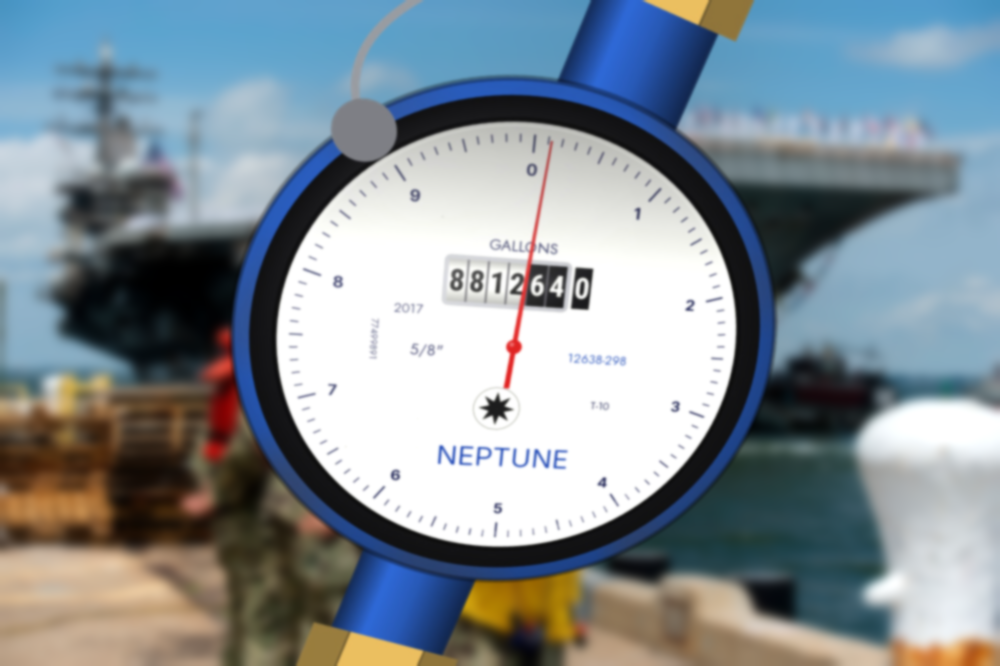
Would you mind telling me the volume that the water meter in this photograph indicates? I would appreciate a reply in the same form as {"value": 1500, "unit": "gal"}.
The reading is {"value": 8812640.1, "unit": "gal"}
